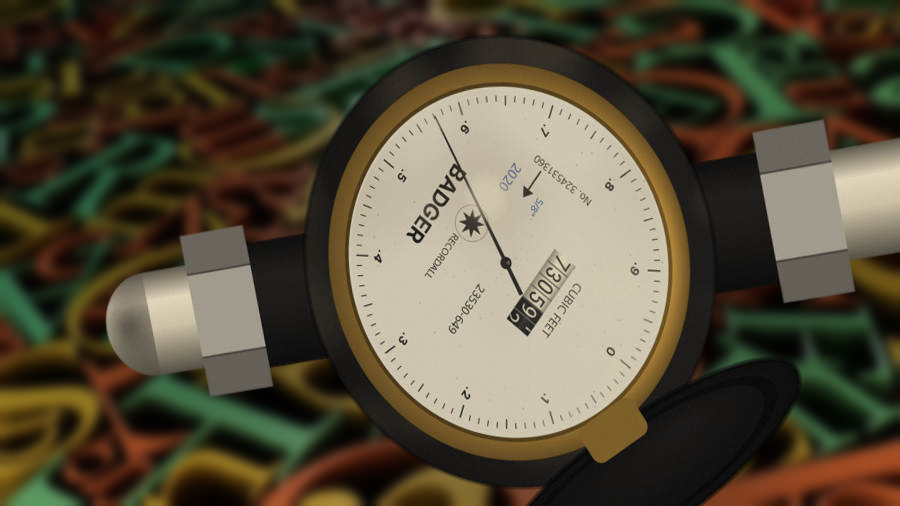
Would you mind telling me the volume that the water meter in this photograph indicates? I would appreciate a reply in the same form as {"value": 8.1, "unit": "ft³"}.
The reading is {"value": 730591.57, "unit": "ft³"}
